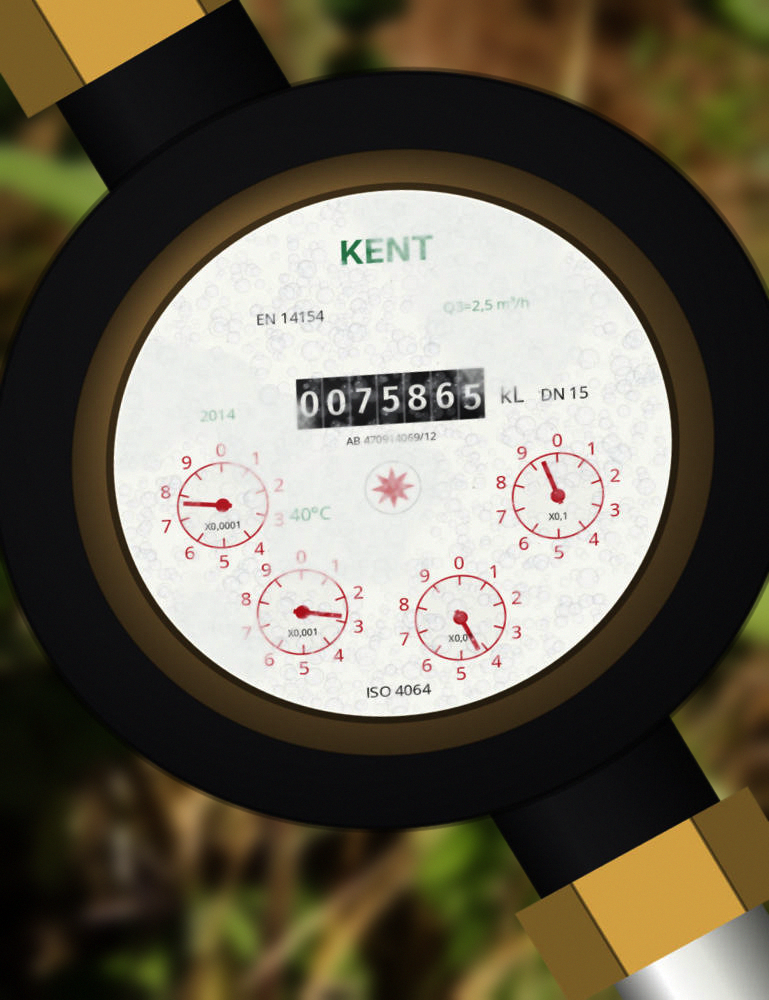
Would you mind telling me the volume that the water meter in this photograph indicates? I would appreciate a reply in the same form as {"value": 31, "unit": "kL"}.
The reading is {"value": 75864.9427, "unit": "kL"}
